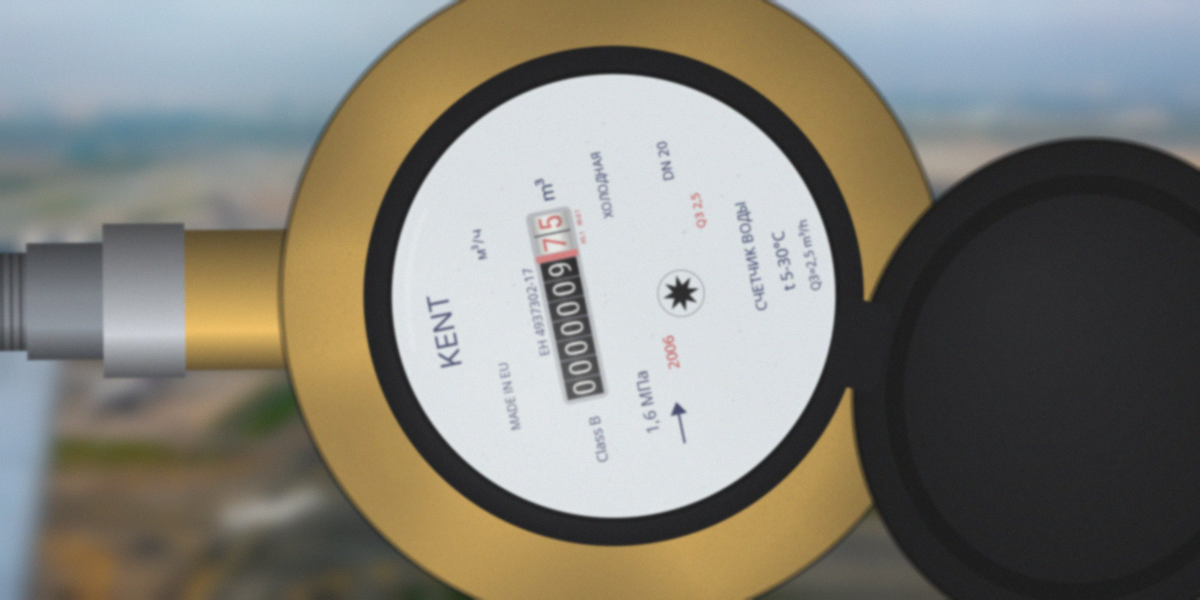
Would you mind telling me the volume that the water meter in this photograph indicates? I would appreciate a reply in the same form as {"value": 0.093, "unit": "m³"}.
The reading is {"value": 9.75, "unit": "m³"}
